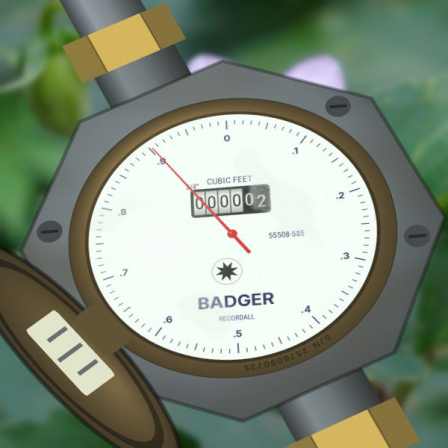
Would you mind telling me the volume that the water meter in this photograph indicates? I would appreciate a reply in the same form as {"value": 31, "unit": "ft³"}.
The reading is {"value": 1.90, "unit": "ft³"}
